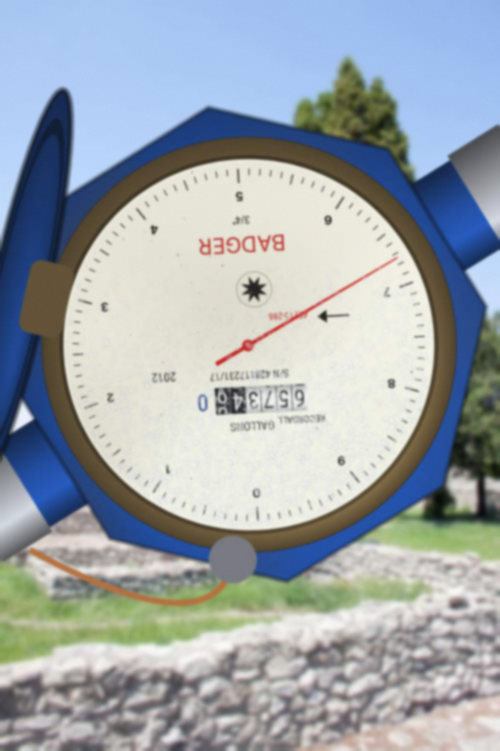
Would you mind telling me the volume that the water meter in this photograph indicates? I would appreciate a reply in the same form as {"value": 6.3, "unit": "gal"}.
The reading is {"value": 6573486.7, "unit": "gal"}
